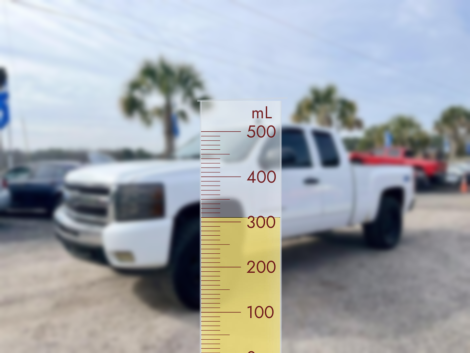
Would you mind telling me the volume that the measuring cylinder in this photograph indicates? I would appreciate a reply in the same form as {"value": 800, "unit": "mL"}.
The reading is {"value": 310, "unit": "mL"}
